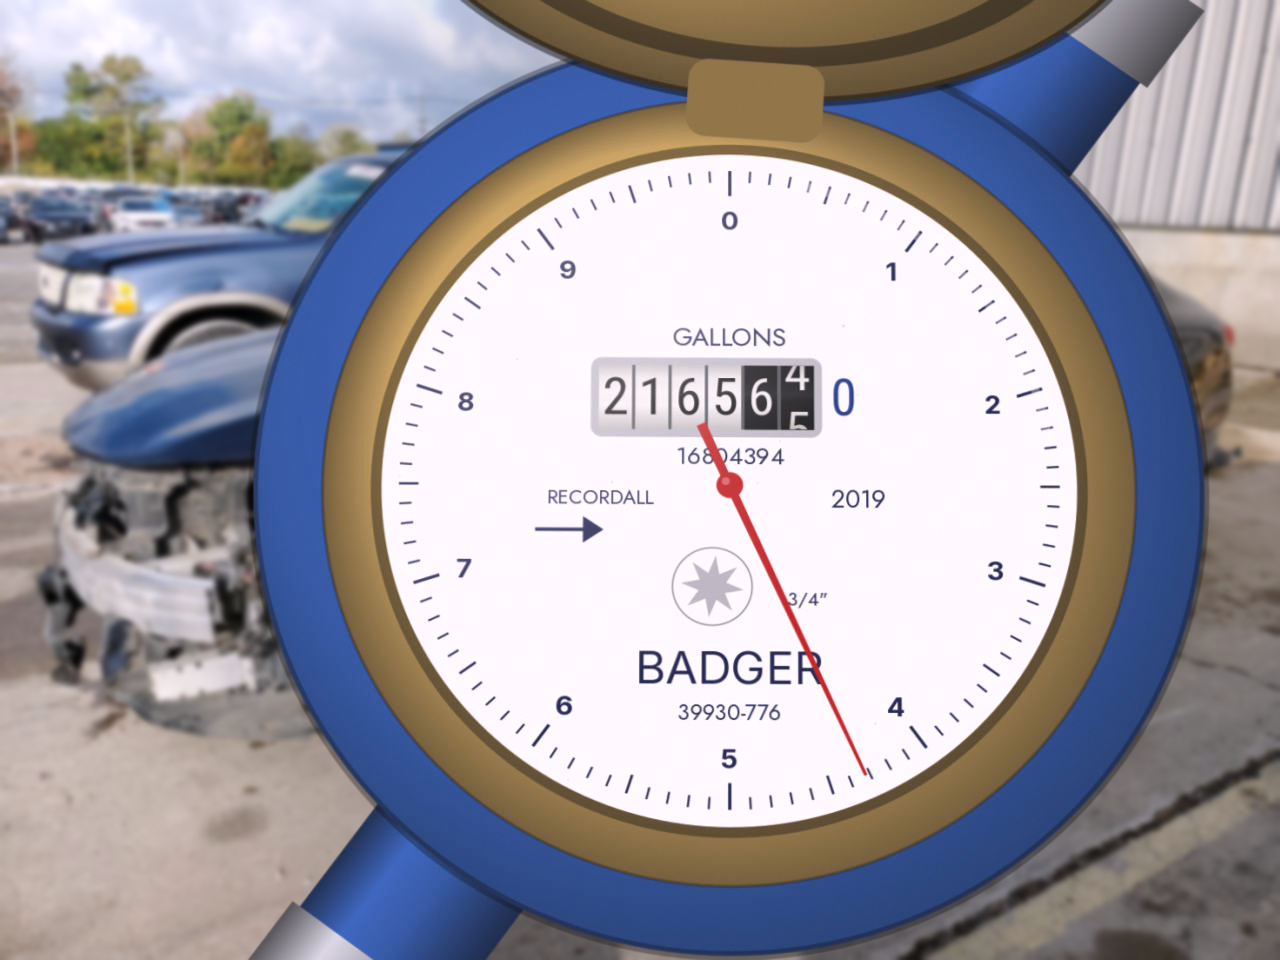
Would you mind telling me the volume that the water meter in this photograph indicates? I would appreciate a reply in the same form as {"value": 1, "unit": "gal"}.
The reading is {"value": 2165644.3, "unit": "gal"}
